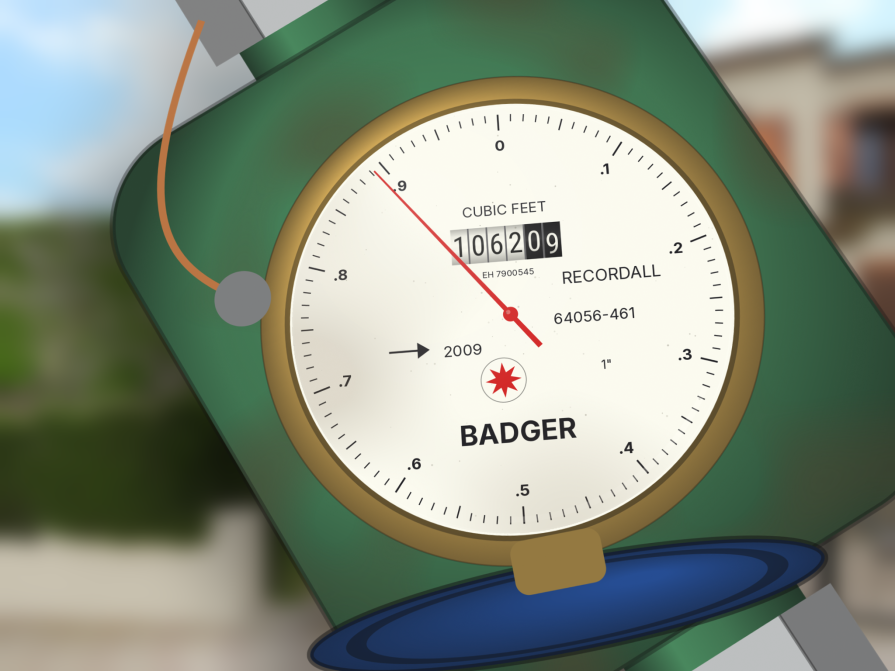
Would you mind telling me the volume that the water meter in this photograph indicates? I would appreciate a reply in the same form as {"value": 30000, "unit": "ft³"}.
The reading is {"value": 106208.89, "unit": "ft³"}
